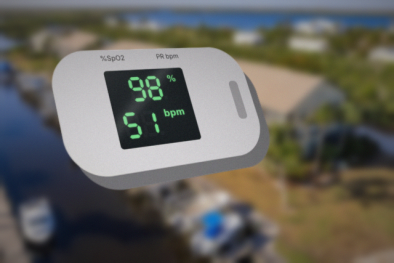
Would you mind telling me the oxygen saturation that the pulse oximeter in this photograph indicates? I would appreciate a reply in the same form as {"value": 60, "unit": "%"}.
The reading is {"value": 98, "unit": "%"}
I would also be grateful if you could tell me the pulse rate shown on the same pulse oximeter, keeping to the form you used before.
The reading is {"value": 51, "unit": "bpm"}
